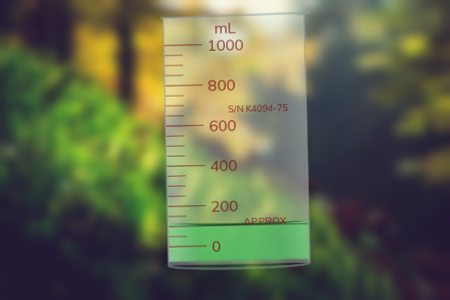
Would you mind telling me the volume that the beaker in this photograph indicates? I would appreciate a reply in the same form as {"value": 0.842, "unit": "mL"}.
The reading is {"value": 100, "unit": "mL"}
